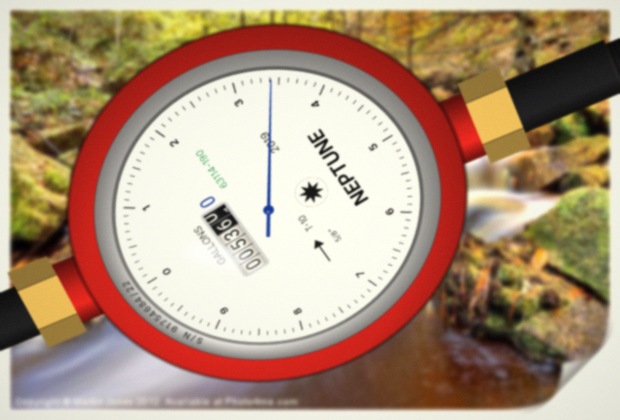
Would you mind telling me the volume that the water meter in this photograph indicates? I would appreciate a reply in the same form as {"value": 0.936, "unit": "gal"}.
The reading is {"value": 53603.4, "unit": "gal"}
